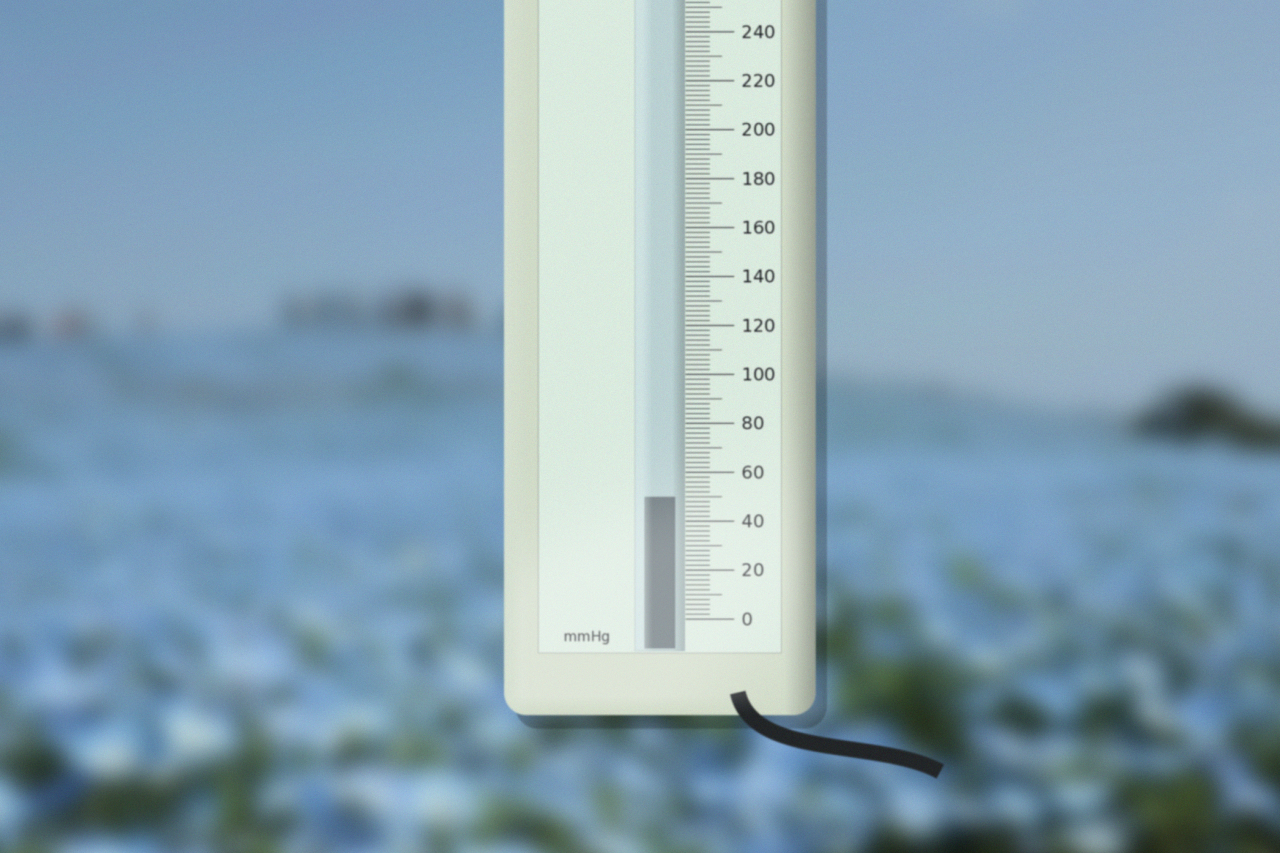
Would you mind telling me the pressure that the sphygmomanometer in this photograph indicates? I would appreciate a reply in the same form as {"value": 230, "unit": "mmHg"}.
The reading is {"value": 50, "unit": "mmHg"}
